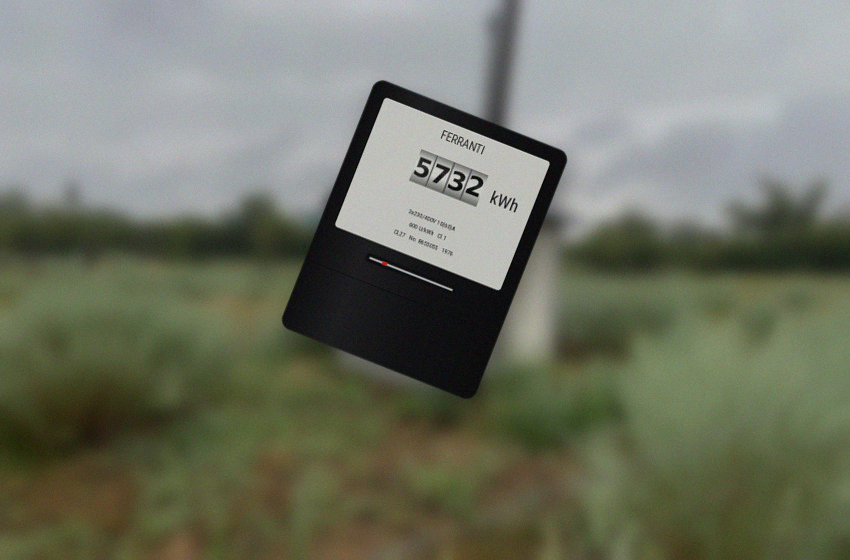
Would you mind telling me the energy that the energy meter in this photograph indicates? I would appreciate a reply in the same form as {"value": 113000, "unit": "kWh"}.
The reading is {"value": 5732, "unit": "kWh"}
